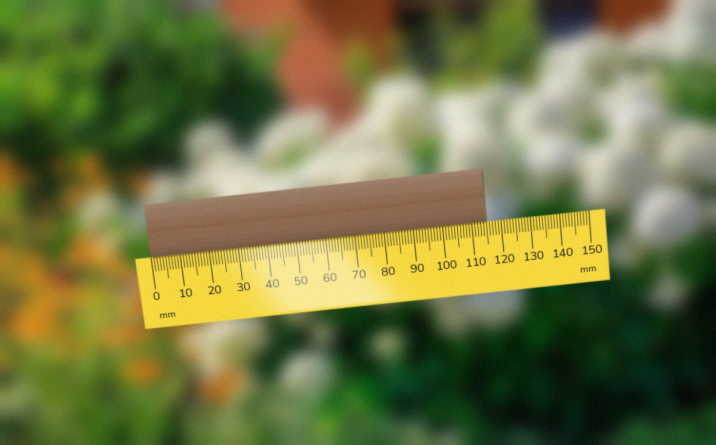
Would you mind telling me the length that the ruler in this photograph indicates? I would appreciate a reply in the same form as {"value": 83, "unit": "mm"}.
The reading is {"value": 115, "unit": "mm"}
